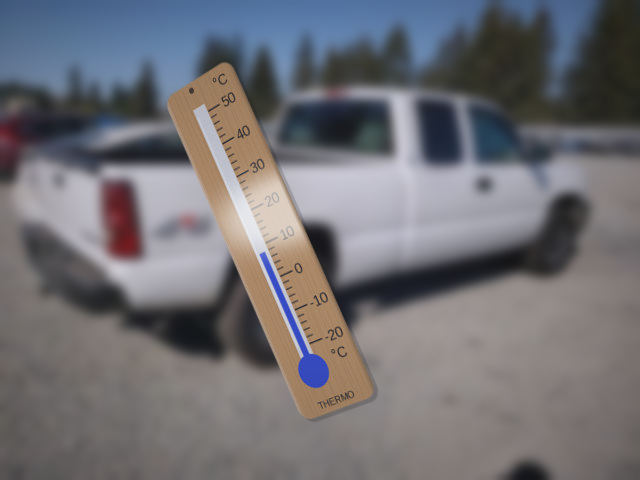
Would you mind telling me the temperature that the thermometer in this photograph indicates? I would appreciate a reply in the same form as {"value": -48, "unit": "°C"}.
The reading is {"value": 8, "unit": "°C"}
